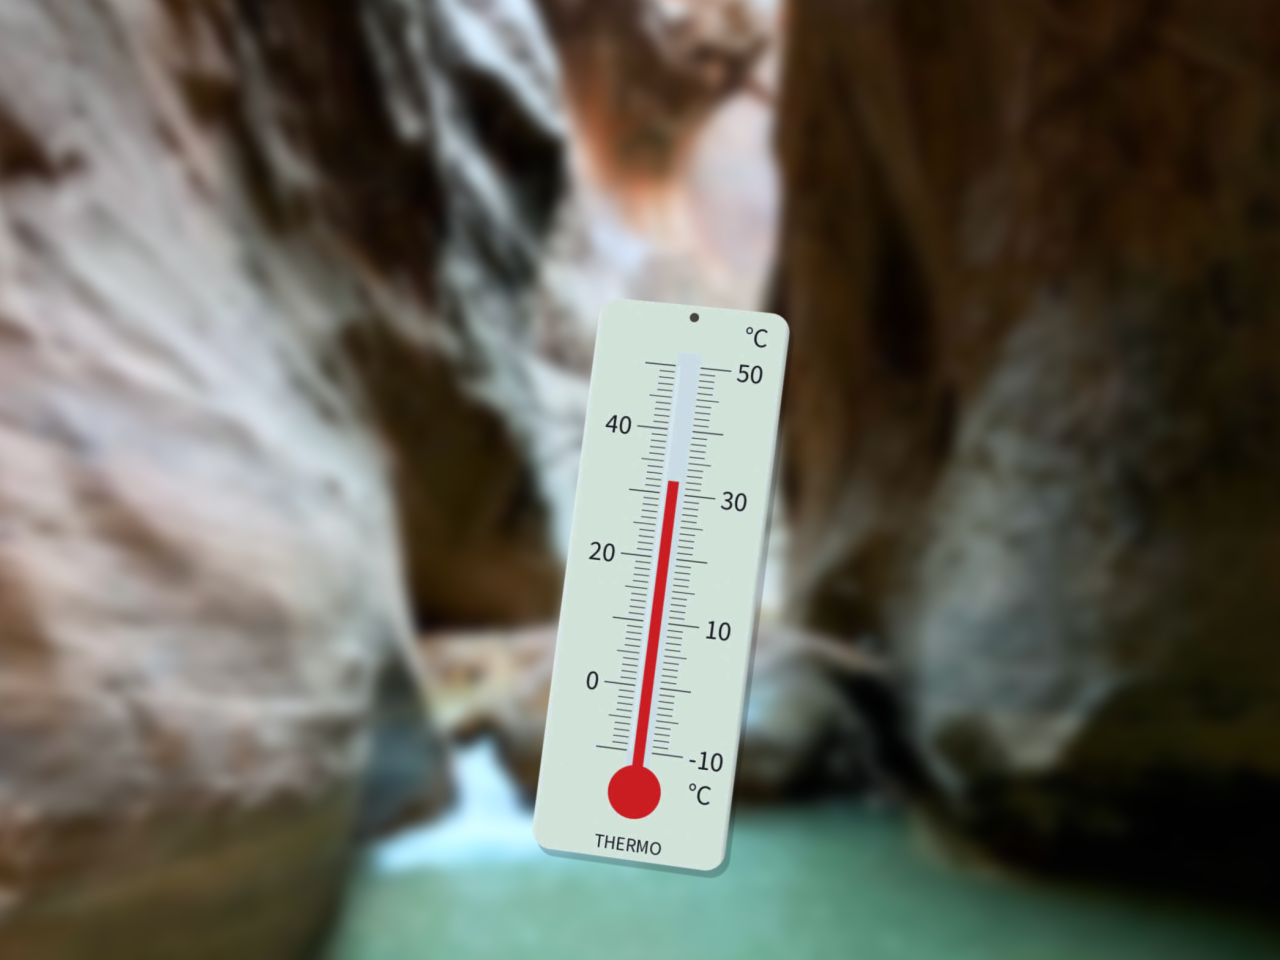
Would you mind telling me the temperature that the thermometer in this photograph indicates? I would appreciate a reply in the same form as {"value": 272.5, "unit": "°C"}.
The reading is {"value": 32, "unit": "°C"}
